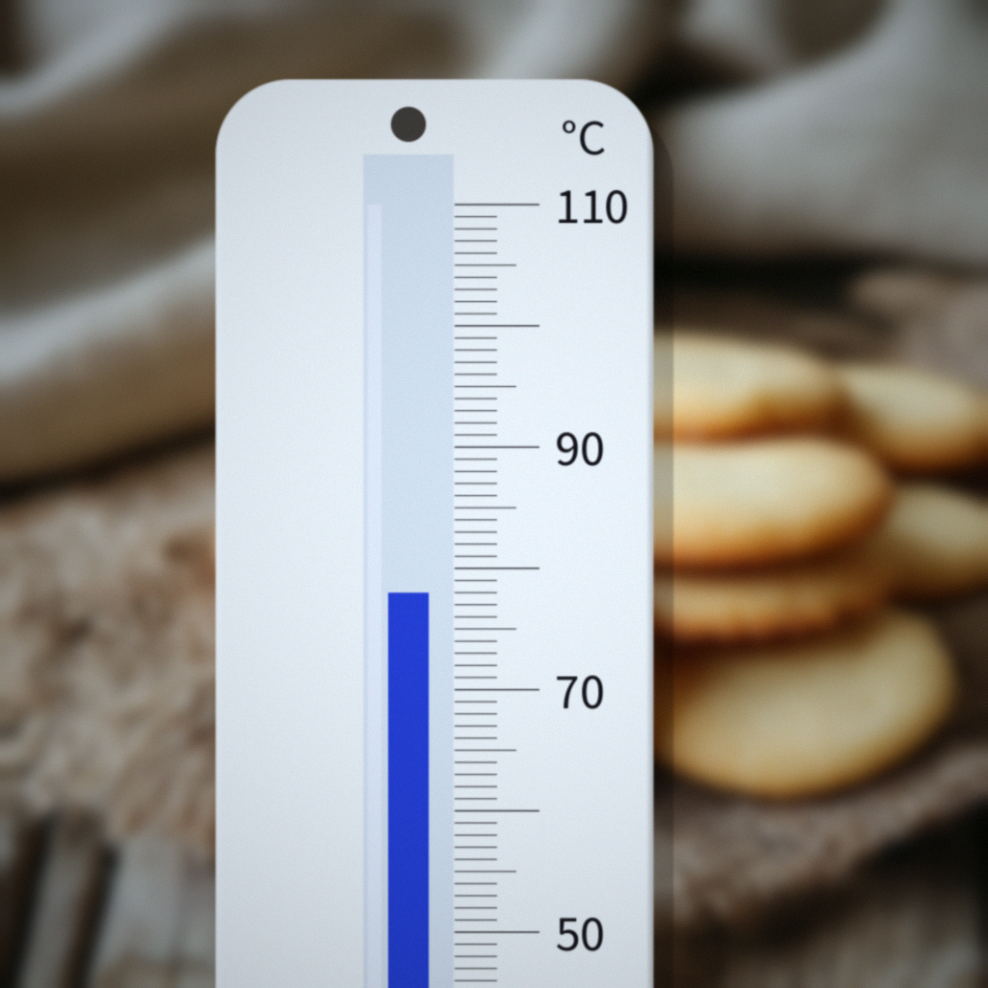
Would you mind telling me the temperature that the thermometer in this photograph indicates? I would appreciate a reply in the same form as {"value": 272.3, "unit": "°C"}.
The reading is {"value": 78, "unit": "°C"}
